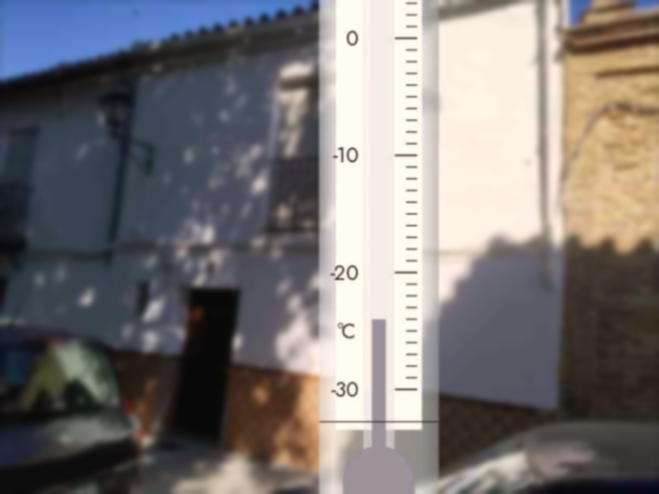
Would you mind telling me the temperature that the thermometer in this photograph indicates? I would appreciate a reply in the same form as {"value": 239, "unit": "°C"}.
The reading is {"value": -24, "unit": "°C"}
